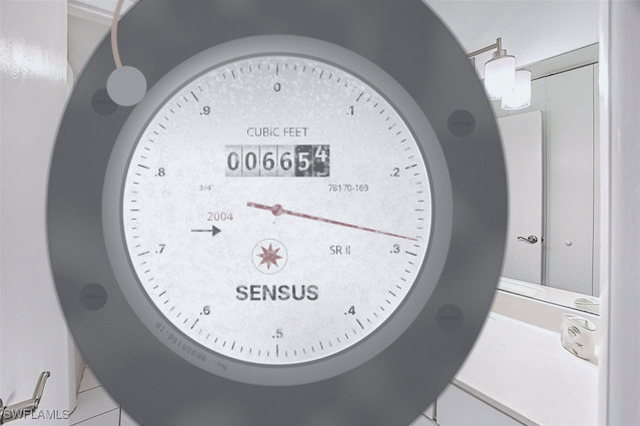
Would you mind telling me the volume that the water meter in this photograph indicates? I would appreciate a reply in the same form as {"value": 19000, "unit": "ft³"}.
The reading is {"value": 6654.28, "unit": "ft³"}
